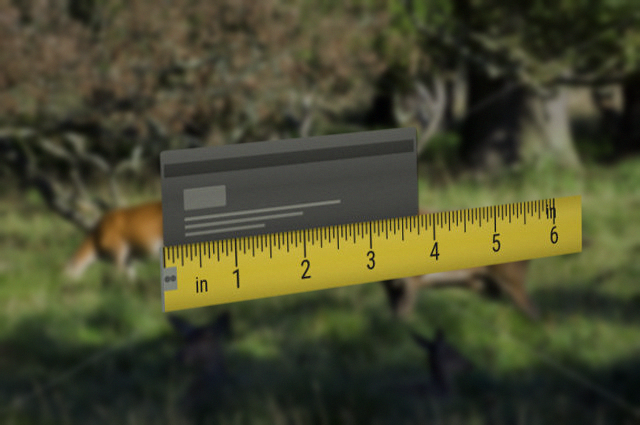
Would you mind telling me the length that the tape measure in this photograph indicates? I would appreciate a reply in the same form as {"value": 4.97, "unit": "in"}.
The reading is {"value": 3.75, "unit": "in"}
